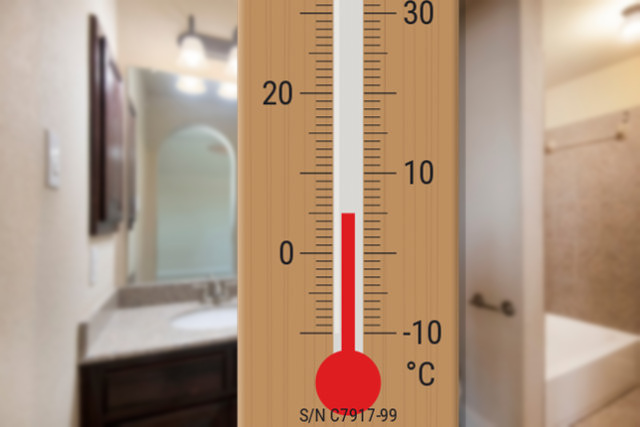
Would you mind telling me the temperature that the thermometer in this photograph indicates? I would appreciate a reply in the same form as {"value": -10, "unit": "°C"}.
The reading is {"value": 5, "unit": "°C"}
